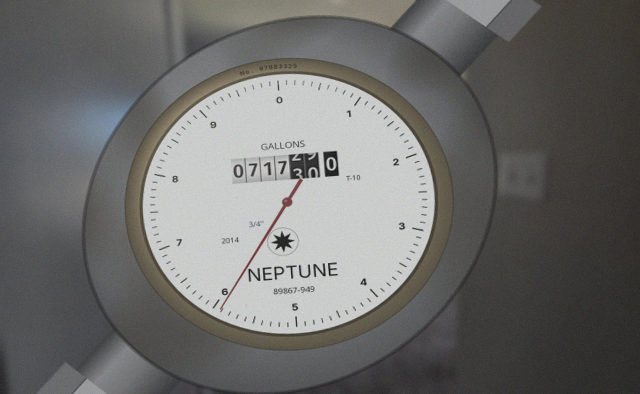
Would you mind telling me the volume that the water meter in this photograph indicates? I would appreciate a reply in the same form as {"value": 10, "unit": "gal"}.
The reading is {"value": 717295.9, "unit": "gal"}
